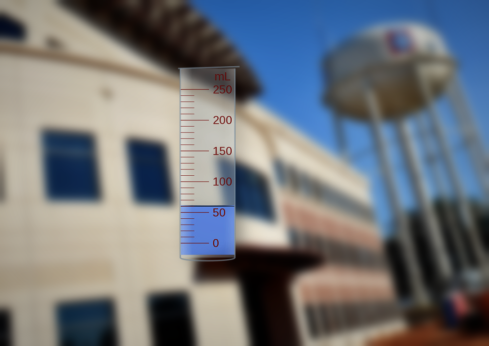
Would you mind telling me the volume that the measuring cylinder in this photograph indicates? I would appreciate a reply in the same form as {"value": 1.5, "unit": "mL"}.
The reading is {"value": 60, "unit": "mL"}
